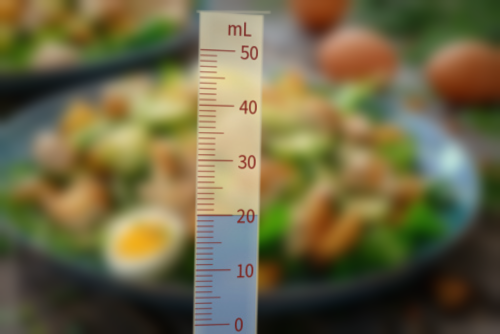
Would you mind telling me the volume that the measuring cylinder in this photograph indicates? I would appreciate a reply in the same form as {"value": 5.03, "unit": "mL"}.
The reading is {"value": 20, "unit": "mL"}
